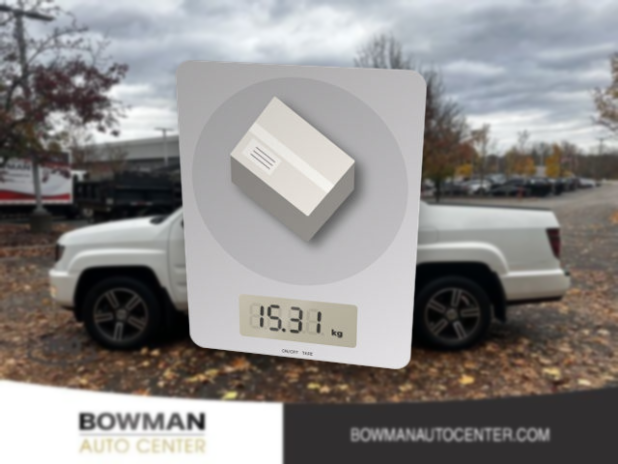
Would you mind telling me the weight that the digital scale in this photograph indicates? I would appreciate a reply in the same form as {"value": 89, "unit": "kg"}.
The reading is {"value": 15.31, "unit": "kg"}
